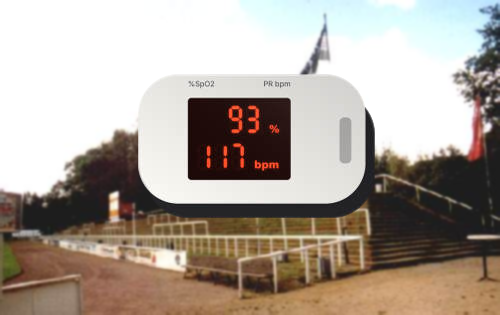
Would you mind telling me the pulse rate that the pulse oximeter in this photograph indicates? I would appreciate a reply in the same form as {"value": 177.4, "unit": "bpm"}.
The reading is {"value": 117, "unit": "bpm"}
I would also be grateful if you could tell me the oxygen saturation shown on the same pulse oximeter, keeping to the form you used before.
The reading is {"value": 93, "unit": "%"}
